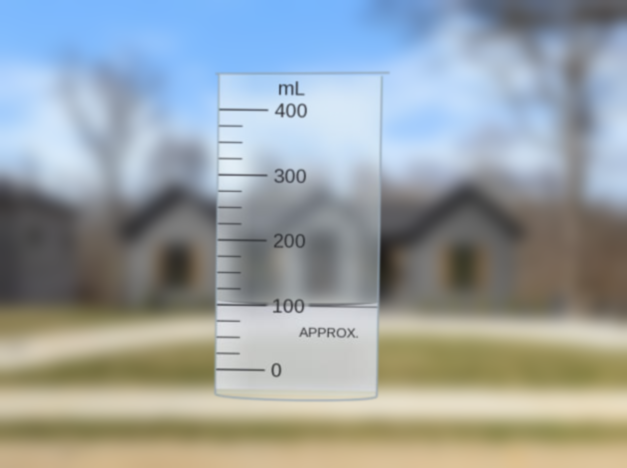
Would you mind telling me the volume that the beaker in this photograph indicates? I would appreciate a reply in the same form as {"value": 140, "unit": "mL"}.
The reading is {"value": 100, "unit": "mL"}
